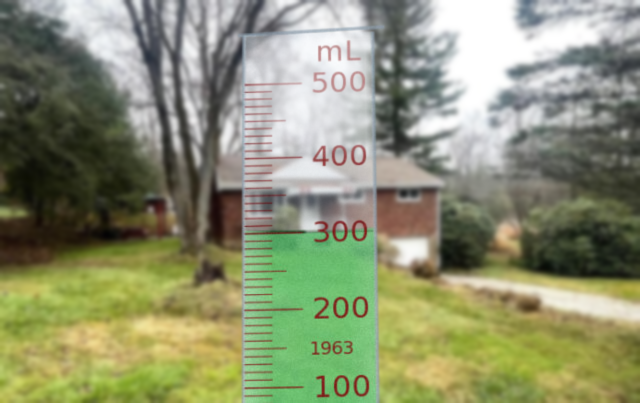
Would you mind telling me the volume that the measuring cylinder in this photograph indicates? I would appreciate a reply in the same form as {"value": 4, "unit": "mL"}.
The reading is {"value": 300, "unit": "mL"}
